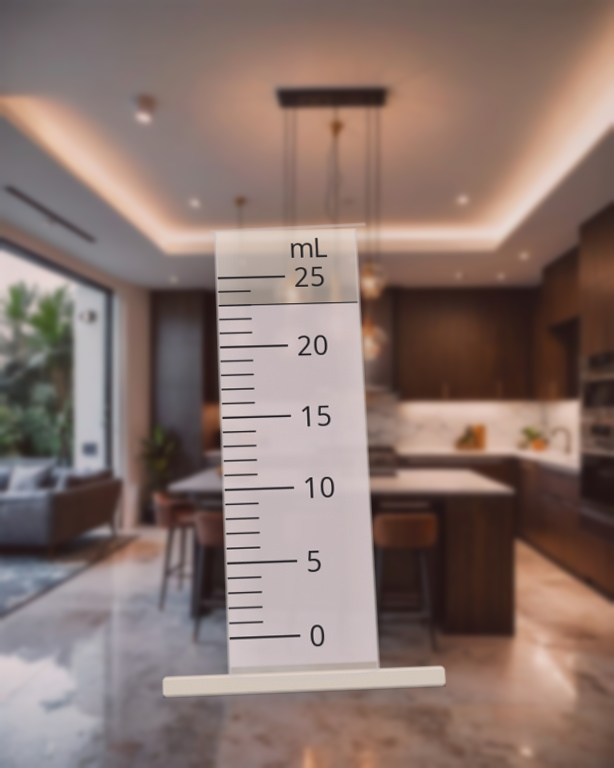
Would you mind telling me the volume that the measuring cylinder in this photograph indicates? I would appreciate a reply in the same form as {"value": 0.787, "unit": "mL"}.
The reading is {"value": 23, "unit": "mL"}
